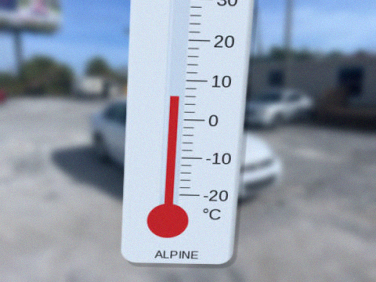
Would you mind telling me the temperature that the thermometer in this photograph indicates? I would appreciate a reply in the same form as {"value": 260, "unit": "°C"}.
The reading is {"value": 6, "unit": "°C"}
